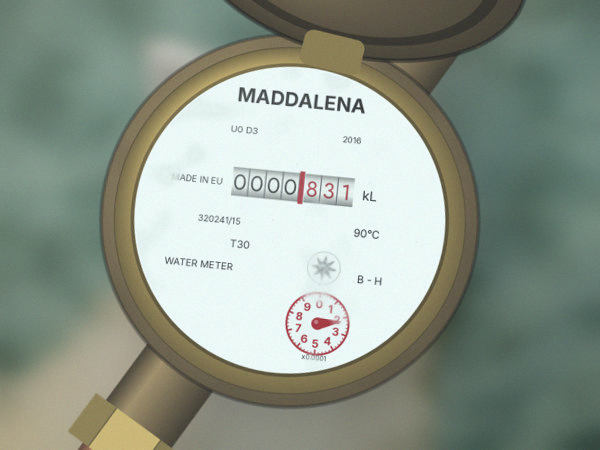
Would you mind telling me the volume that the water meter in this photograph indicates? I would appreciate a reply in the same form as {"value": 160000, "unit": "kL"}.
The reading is {"value": 0.8312, "unit": "kL"}
